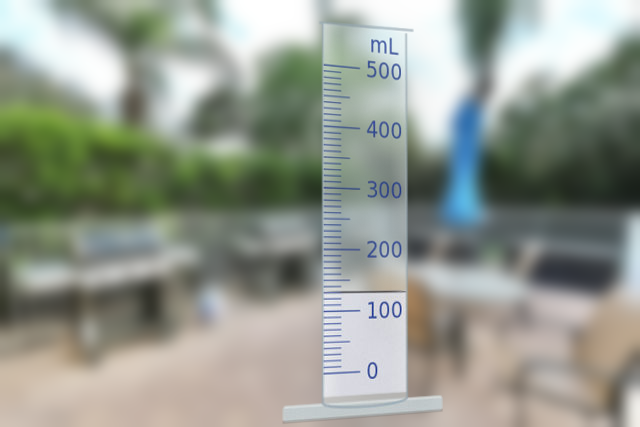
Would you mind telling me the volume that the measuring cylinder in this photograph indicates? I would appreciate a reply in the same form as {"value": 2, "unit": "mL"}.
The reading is {"value": 130, "unit": "mL"}
